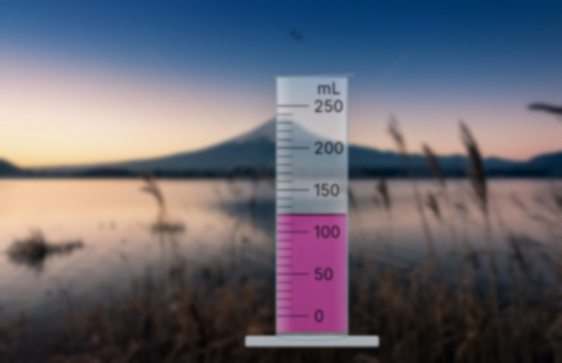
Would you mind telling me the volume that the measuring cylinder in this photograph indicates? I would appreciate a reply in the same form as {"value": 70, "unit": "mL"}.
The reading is {"value": 120, "unit": "mL"}
